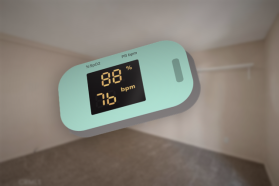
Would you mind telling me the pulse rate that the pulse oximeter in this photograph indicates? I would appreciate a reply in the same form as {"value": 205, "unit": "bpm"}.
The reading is {"value": 76, "unit": "bpm"}
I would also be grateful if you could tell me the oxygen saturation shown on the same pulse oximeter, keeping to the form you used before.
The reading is {"value": 88, "unit": "%"}
